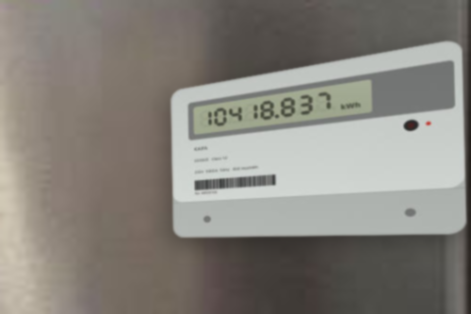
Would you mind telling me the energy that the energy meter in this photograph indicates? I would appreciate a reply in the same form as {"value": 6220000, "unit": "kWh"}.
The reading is {"value": 10418.837, "unit": "kWh"}
